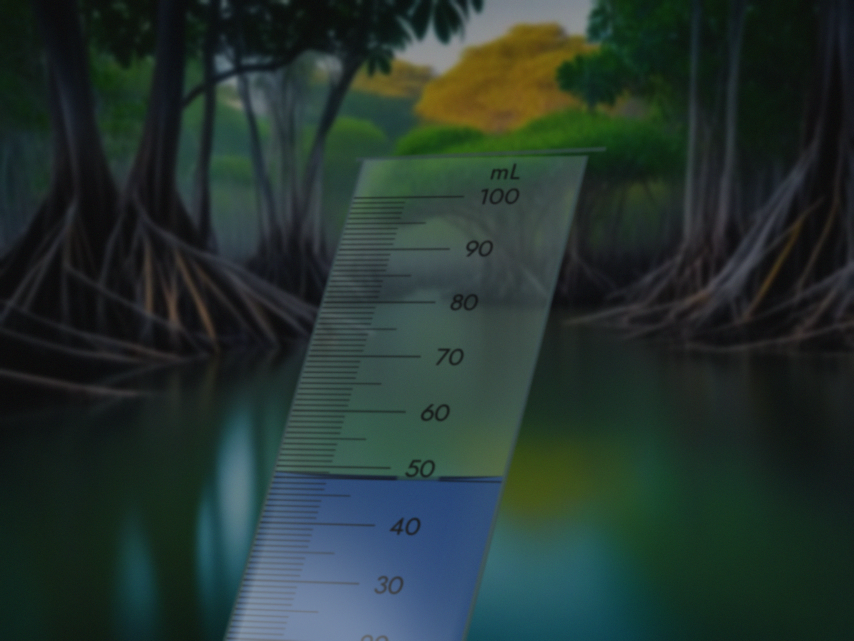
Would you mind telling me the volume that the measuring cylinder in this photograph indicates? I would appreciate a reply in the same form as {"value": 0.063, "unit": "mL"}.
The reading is {"value": 48, "unit": "mL"}
